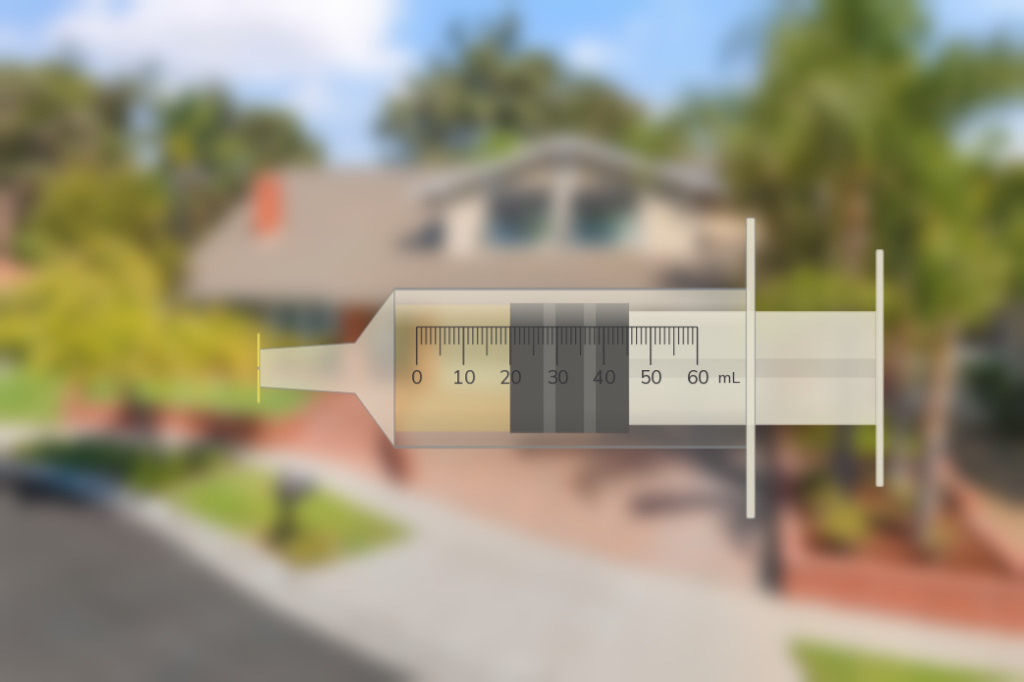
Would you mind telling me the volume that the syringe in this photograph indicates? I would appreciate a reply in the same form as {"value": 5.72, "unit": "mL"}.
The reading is {"value": 20, "unit": "mL"}
